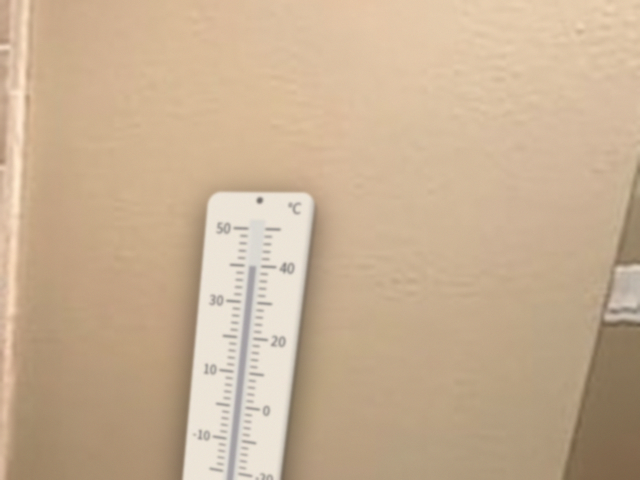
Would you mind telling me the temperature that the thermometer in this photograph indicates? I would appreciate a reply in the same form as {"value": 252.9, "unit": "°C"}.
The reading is {"value": 40, "unit": "°C"}
